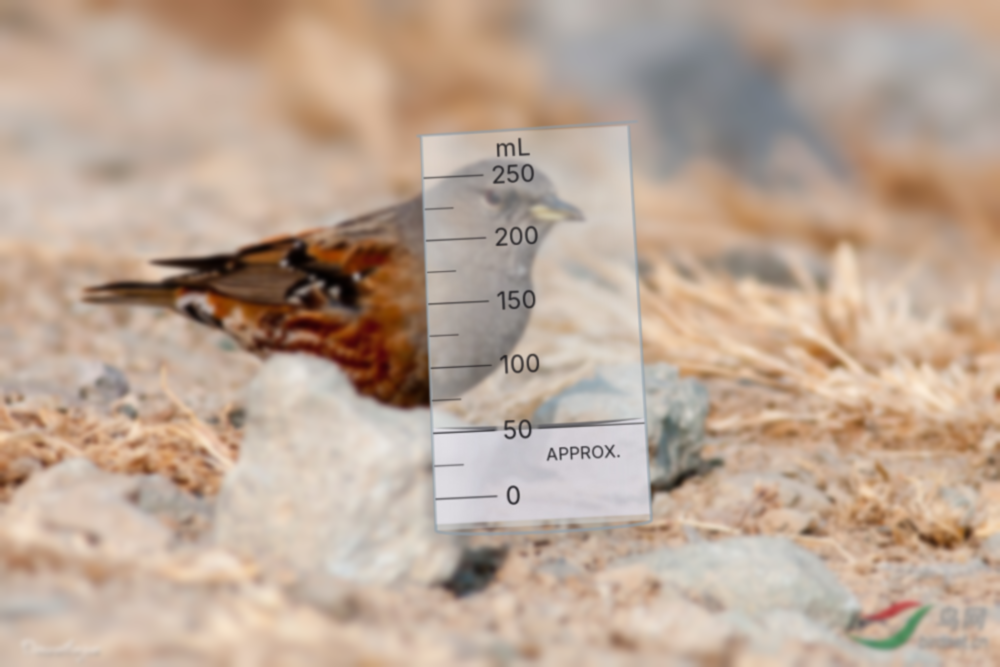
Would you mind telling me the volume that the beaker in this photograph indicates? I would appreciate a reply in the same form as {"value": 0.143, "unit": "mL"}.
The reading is {"value": 50, "unit": "mL"}
